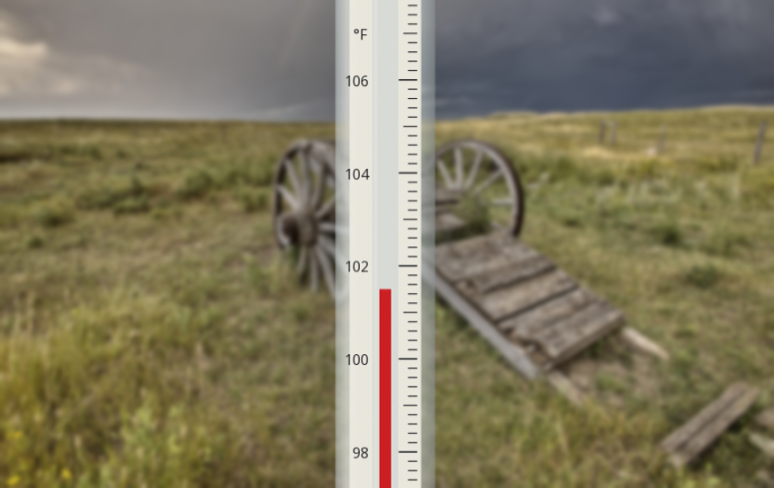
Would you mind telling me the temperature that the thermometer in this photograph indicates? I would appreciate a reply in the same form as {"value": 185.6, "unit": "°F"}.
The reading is {"value": 101.5, "unit": "°F"}
